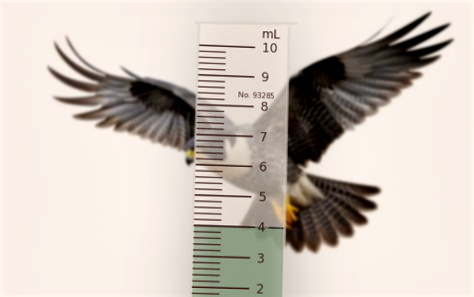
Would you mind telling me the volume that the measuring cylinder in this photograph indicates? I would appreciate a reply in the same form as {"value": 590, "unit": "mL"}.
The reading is {"value": 4, "unit": "mL"}
